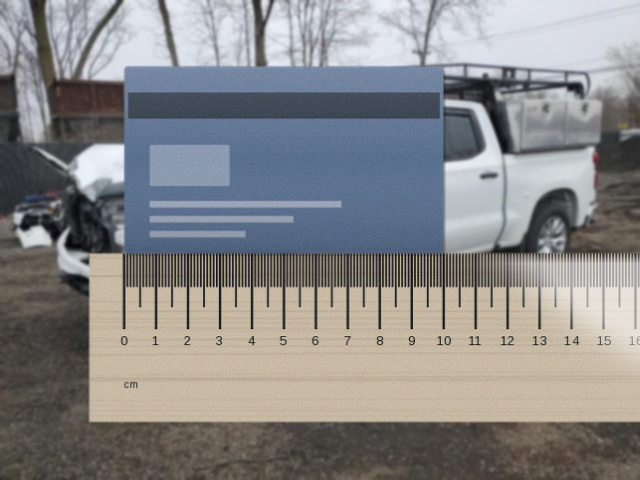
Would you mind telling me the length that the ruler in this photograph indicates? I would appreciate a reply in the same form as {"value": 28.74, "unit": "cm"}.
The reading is {"value": 10, "unit": "cm"}
